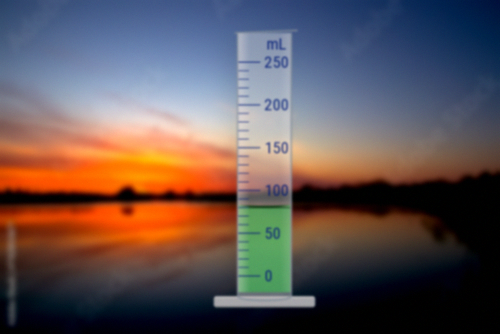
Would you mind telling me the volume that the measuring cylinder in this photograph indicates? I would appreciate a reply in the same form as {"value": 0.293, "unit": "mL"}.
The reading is {"value": 80, "unit": "mL"}
